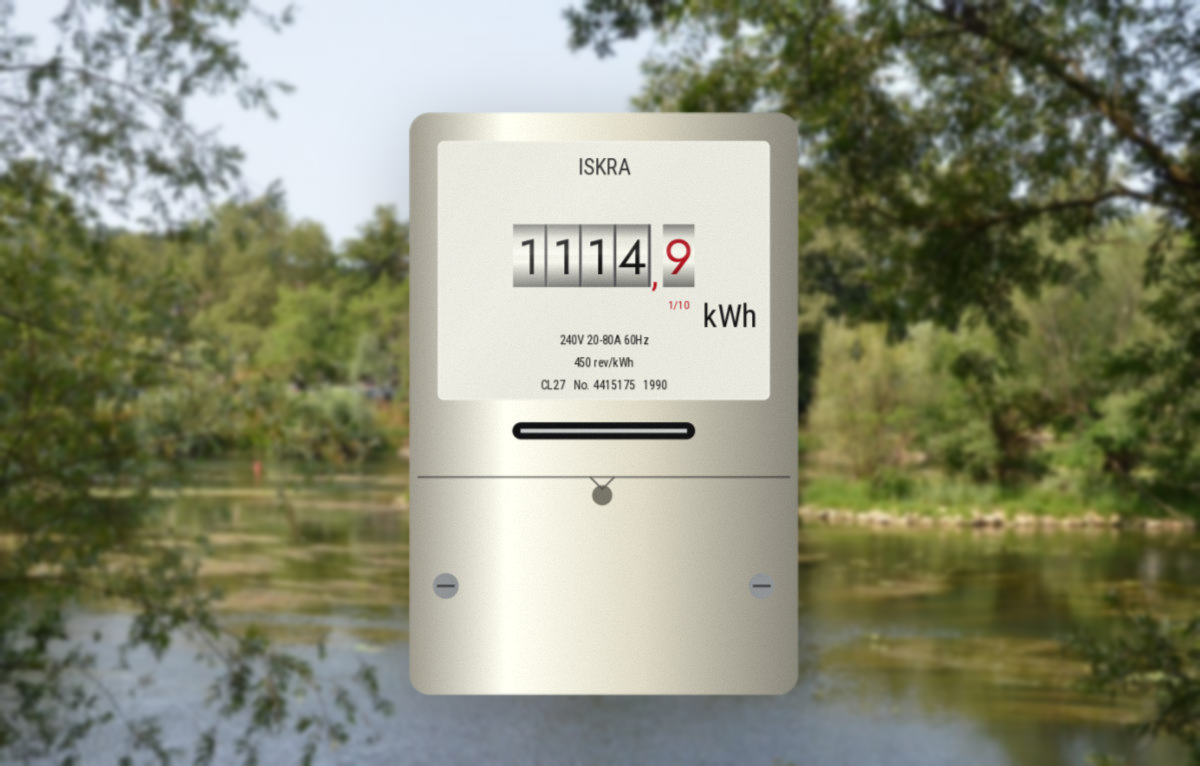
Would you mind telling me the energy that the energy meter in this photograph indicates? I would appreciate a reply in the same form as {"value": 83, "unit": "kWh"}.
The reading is {"value": 1114.9, "unit": "kWh"}
